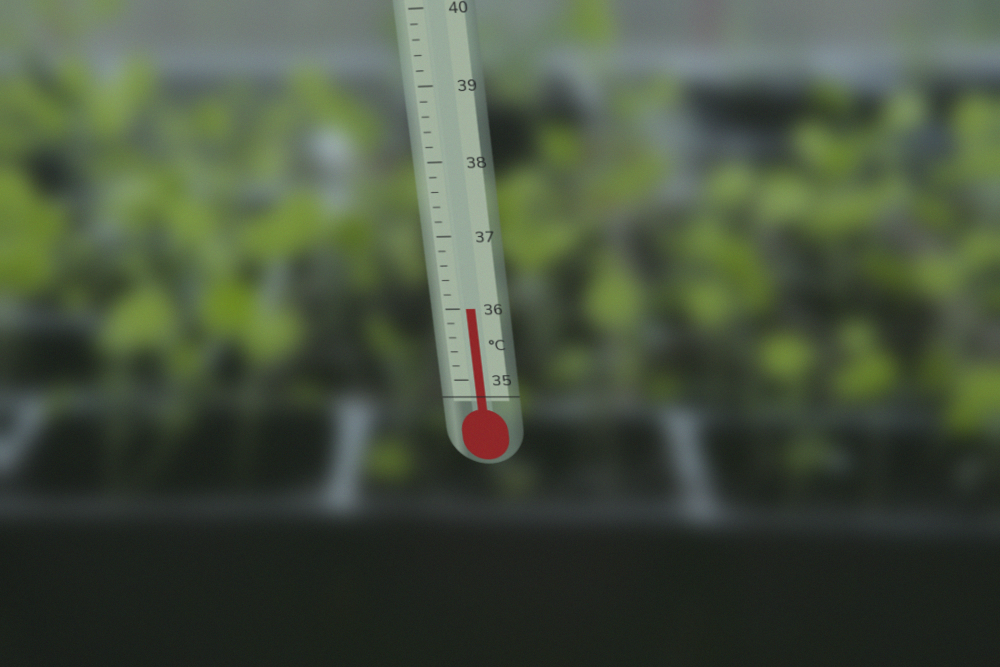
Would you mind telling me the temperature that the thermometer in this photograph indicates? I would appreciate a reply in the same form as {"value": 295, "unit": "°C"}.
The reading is {"value": 36, "unit": "°C"}
